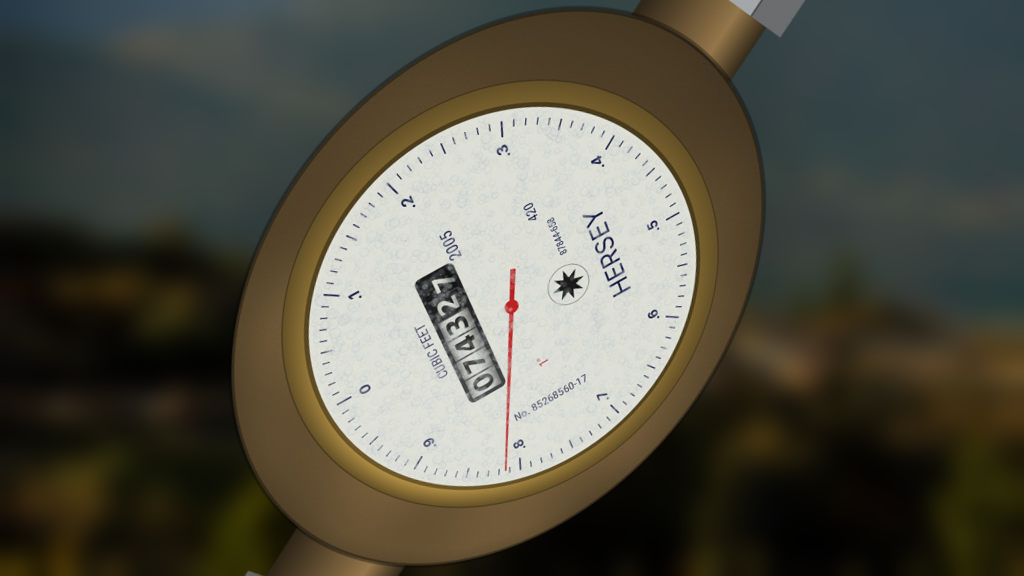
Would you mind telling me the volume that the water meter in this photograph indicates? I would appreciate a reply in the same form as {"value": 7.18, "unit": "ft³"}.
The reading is {"value": 74326.81, "unit": "ft³"}
